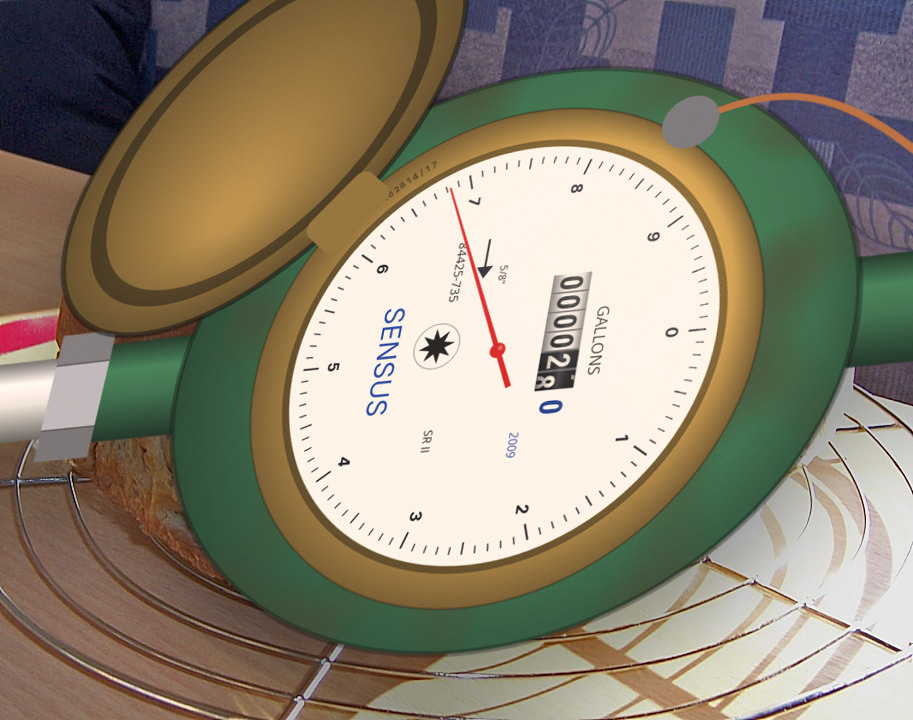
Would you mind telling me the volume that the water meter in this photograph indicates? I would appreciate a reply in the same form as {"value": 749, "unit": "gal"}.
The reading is {"value": 276.8, "unit": "gal"}
